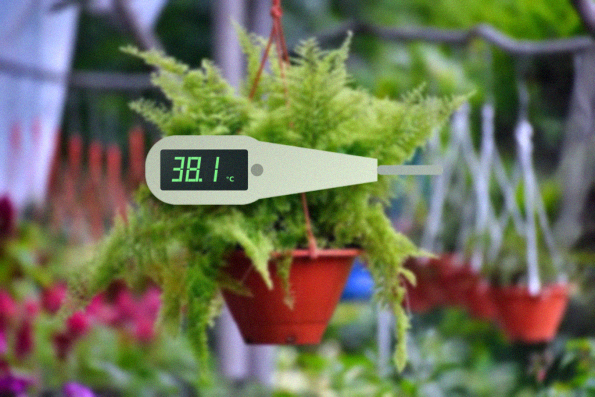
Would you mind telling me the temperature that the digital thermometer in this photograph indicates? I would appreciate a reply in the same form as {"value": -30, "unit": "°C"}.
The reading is {"value": 38.1, "unit": "°C"}
